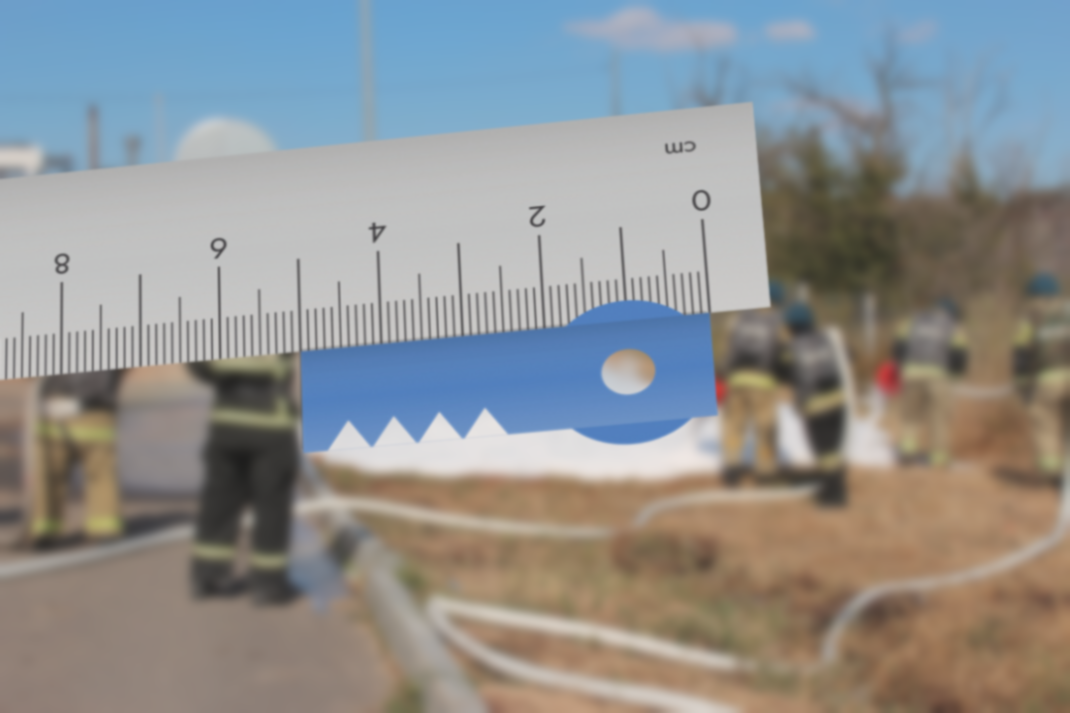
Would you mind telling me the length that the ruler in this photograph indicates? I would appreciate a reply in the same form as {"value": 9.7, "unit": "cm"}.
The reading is {"value": 5, "unit": "cm"}
